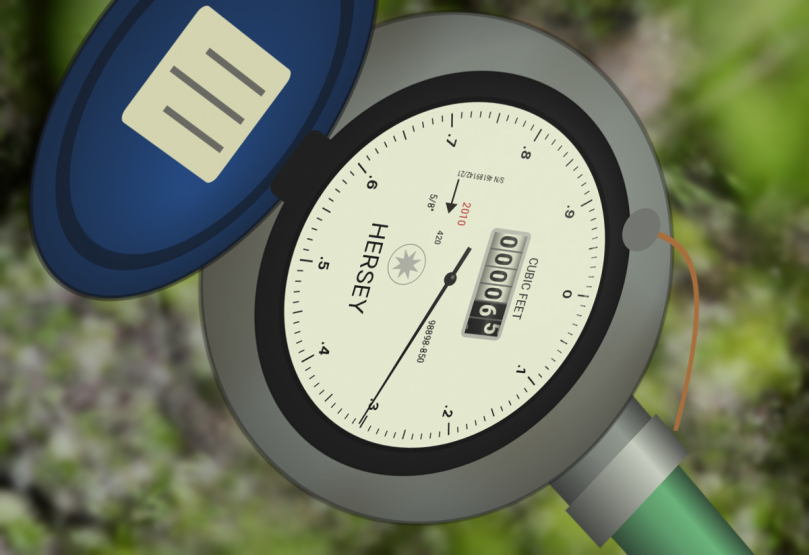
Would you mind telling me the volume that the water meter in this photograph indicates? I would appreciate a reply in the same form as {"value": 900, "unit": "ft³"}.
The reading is {"value": 65.30, "unit": "ft³"}
